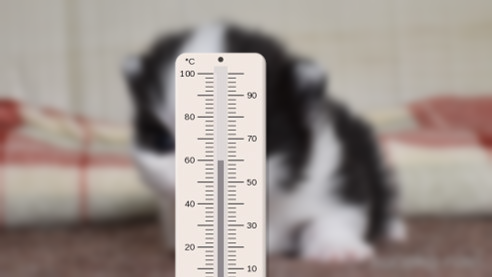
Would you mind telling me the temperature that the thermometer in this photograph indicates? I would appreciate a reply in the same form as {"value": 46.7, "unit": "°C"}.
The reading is {"value": 60, "unit": "°C"}
